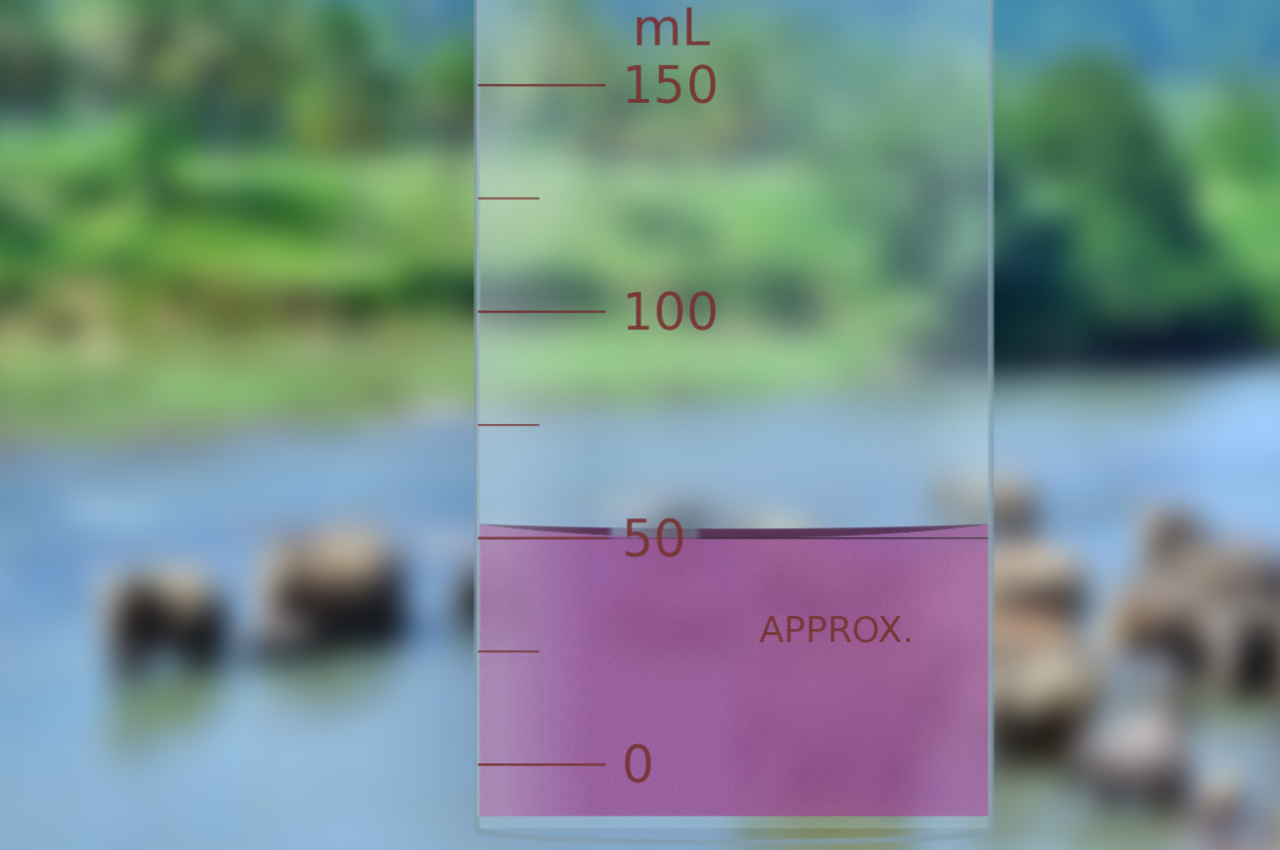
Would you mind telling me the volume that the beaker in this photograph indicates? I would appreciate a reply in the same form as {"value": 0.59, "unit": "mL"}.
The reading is {"value": 50, "unit": "mL"}
